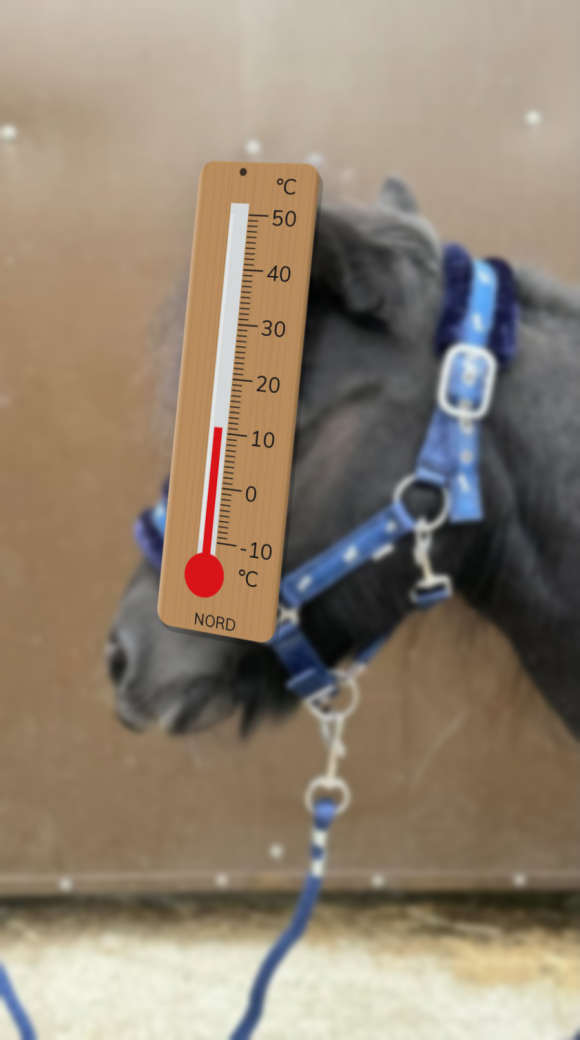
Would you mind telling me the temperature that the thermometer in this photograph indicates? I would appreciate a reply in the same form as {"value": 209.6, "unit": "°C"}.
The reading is {"value": 11, "unit": "°C"}
